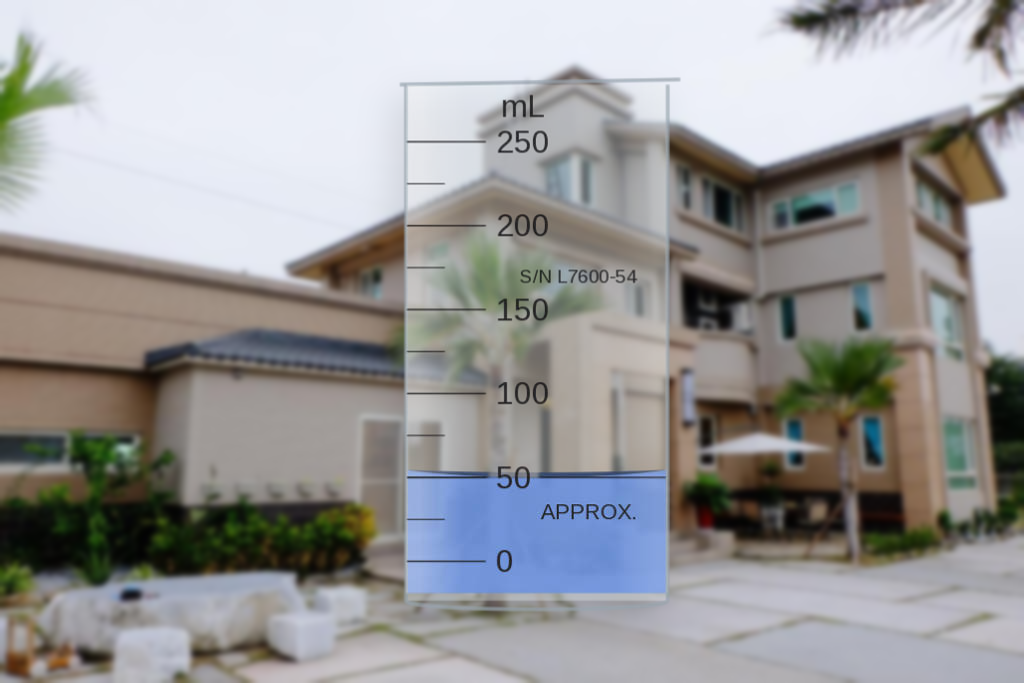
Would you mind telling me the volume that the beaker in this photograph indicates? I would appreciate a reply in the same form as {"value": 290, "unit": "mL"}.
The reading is {"value": 50, "unit": "mL"}
